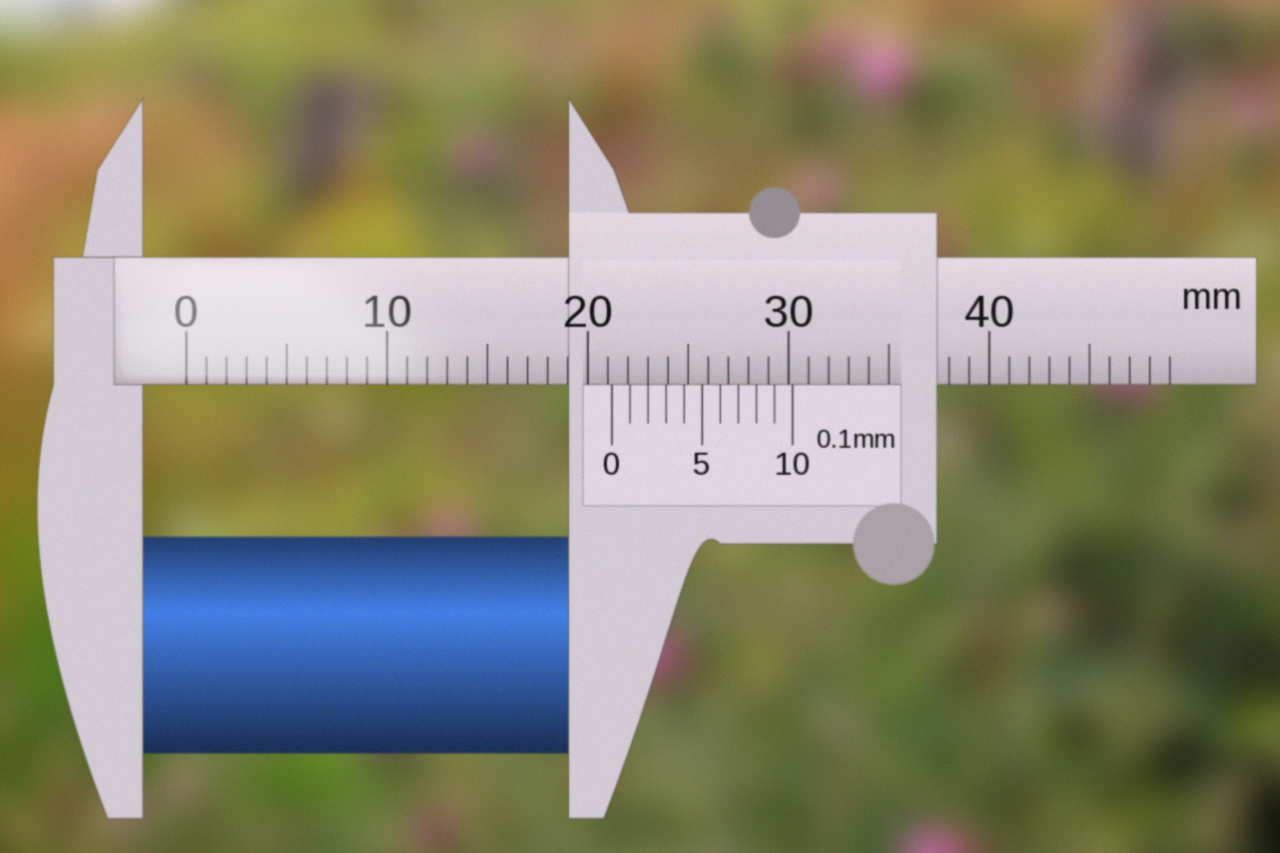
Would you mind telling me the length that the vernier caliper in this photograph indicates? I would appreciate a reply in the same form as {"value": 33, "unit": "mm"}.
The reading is {"value": 21.2, "unit": "mm"}
